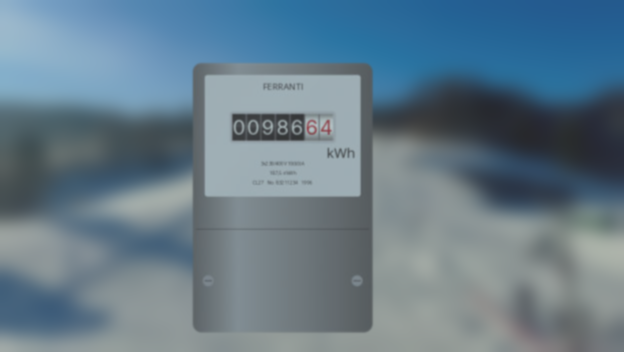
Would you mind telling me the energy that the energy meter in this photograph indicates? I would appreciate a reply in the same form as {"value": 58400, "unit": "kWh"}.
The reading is {"value": 986.64, "unit": "kWh"}
